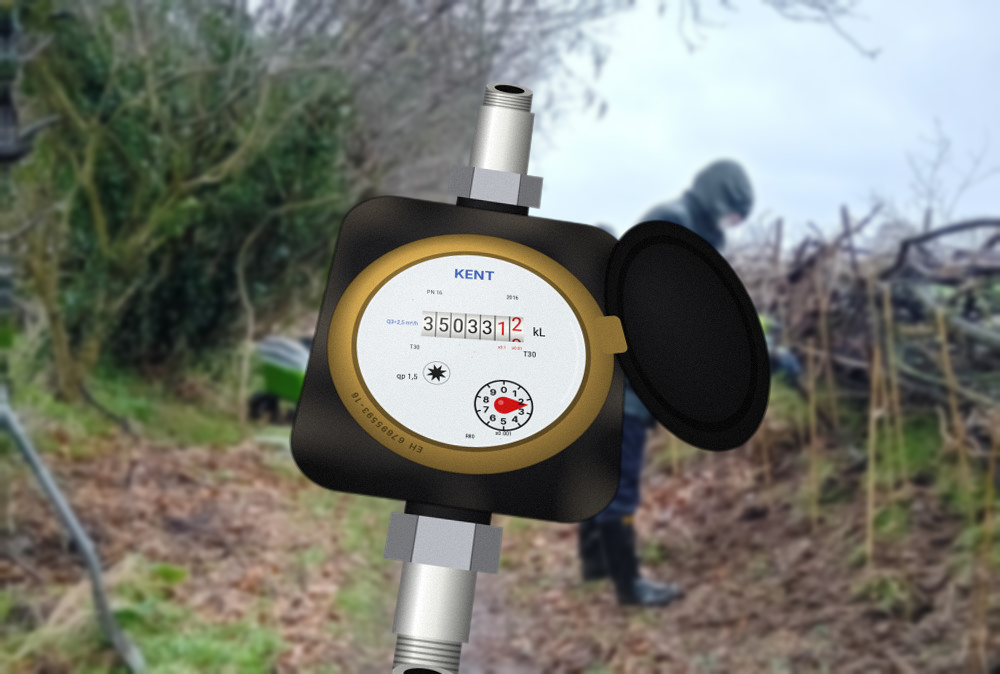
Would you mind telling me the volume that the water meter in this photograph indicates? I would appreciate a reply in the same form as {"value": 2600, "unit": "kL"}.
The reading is {"value": 35033.122, "unit": "kL"}
